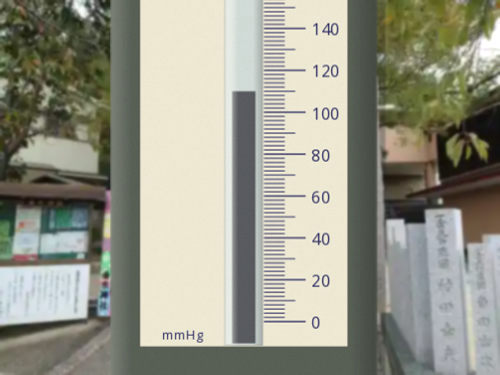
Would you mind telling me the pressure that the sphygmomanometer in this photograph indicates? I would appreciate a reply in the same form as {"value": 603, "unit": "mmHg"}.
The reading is {"value": 110, "unit": "mmHg"}
